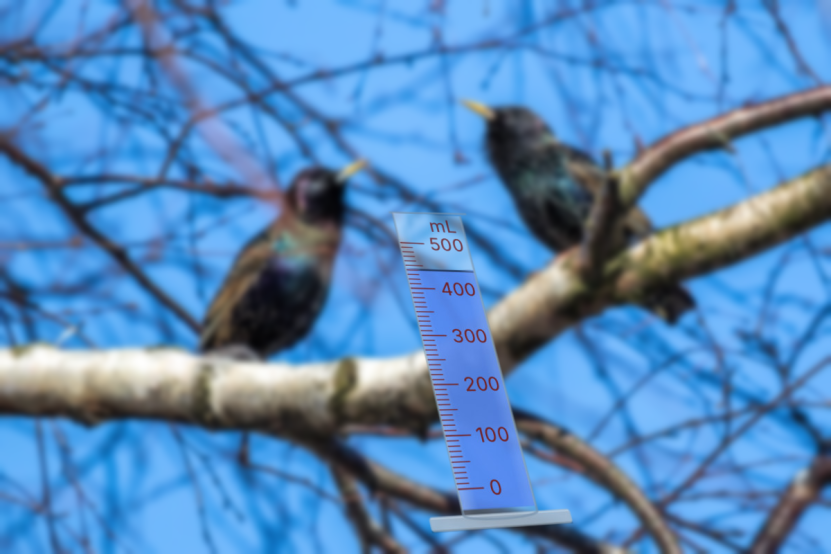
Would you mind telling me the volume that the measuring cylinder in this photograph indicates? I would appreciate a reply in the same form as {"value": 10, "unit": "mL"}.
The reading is {"value": 440, "unit": "mL"}
